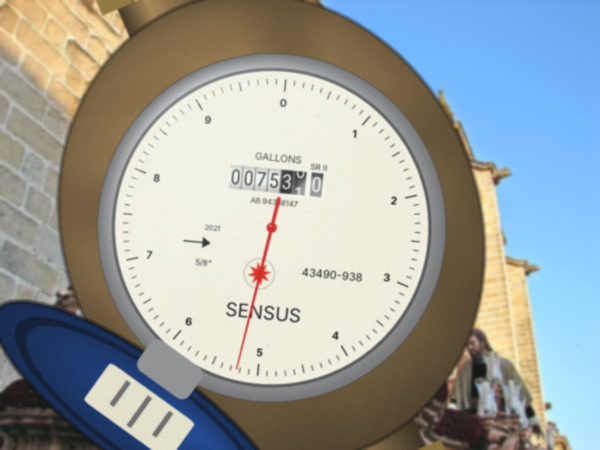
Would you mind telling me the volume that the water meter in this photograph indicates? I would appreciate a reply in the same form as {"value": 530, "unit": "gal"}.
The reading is {"value": 75305.2, "unit": "gal"}
